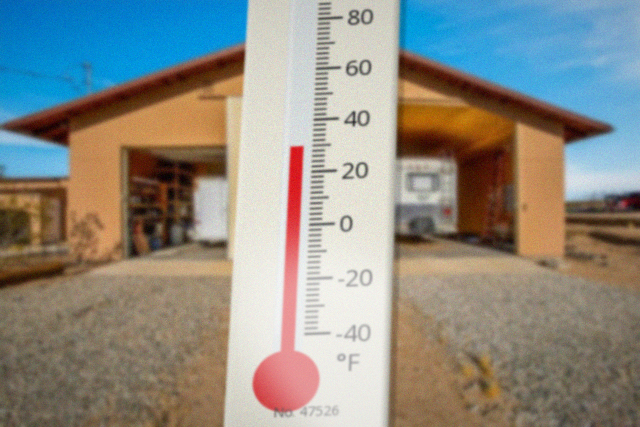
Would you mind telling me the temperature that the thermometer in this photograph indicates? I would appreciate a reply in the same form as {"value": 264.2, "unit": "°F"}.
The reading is {"value": 30, "unit": "°F"}
